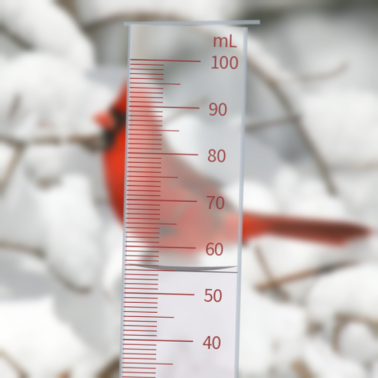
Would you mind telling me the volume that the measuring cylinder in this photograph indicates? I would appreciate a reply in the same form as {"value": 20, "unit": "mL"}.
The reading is {"value": 55, "unit": "mL"}
